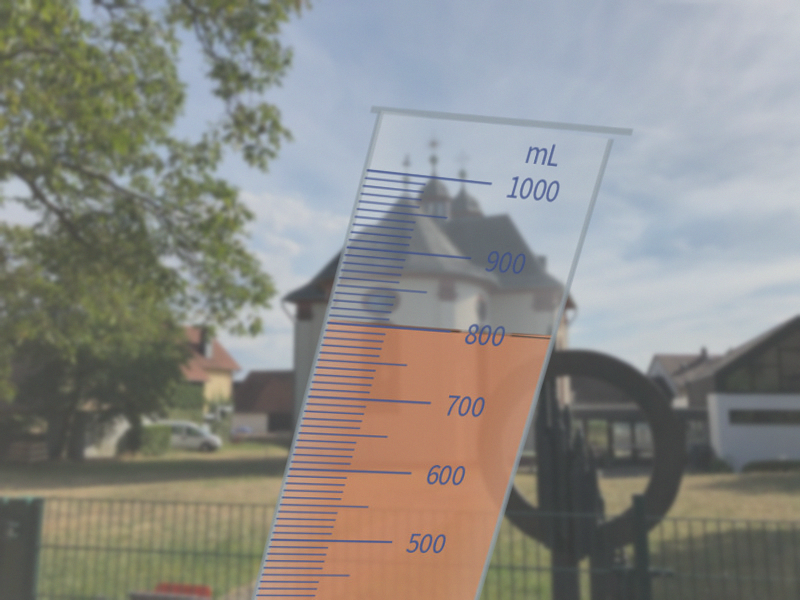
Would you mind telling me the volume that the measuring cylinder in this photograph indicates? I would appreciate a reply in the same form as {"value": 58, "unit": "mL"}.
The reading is {"value": 800, "unit": "mL"}
